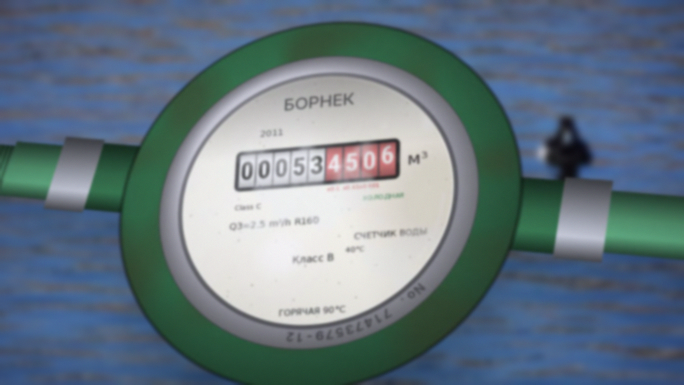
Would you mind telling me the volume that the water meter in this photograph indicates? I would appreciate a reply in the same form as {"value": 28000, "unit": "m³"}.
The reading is {"value": 53.4506, "unit": "m³"}
